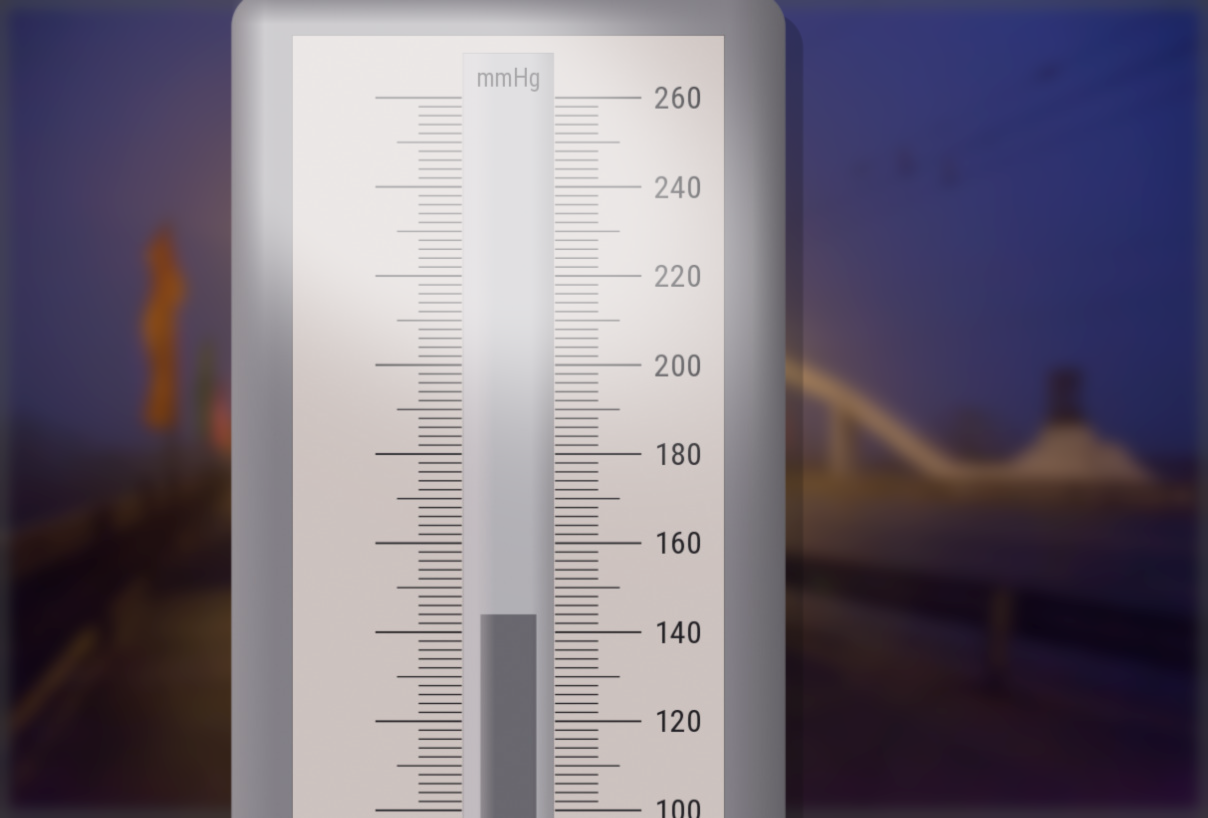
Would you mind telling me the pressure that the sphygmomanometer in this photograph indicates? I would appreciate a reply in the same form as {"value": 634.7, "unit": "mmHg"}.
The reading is {"value": 144, "unit": "mmHg"}
